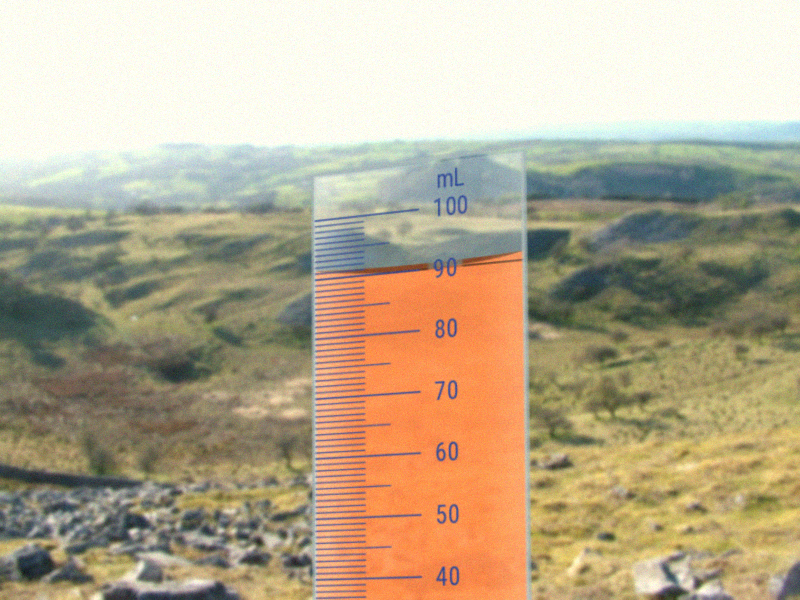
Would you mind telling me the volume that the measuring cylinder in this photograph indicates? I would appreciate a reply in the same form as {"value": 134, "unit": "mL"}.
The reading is {"value": 90, "unit": "mL"}
